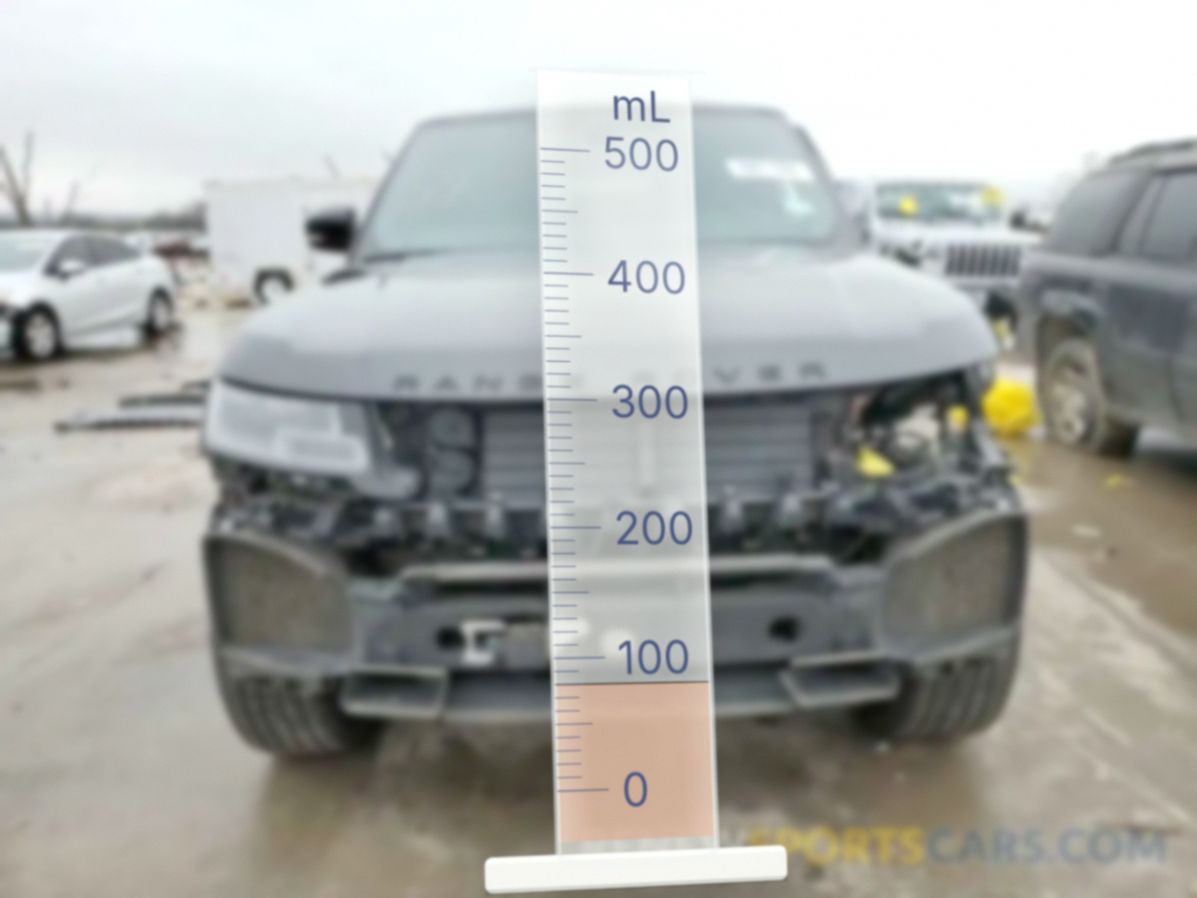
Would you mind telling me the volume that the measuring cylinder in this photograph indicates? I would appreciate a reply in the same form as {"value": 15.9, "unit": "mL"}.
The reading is {"value": 80, "unit": "mL"}
